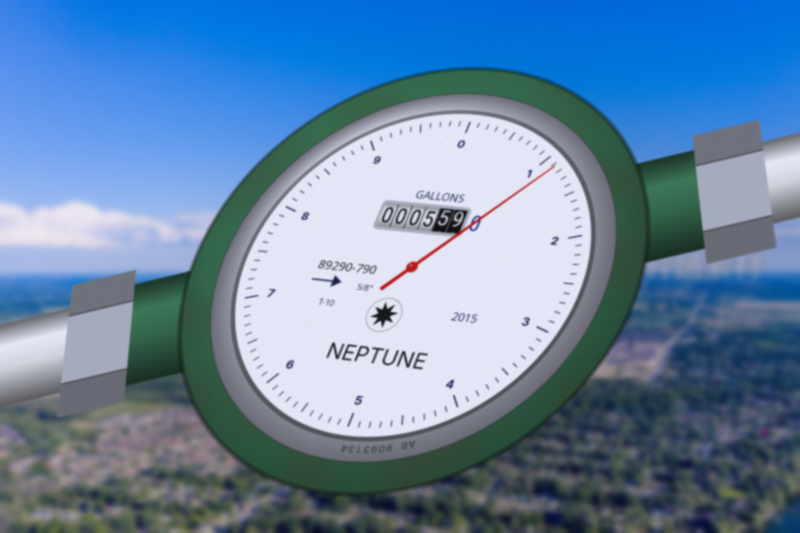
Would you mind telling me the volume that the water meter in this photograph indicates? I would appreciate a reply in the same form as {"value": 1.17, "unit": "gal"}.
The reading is {"value": 5591.1, "unit": "gal"}
